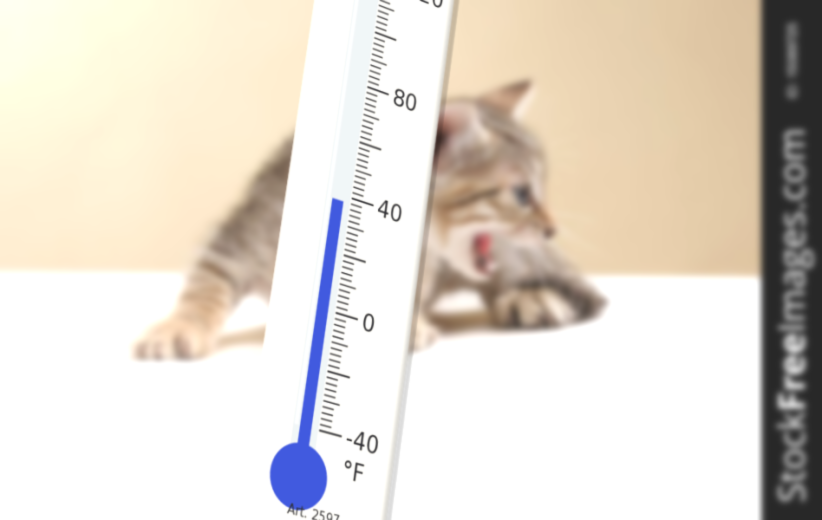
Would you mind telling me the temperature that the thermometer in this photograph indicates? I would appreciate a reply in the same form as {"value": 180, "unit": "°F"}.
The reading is {"value": 38, "unit": "°F"}
